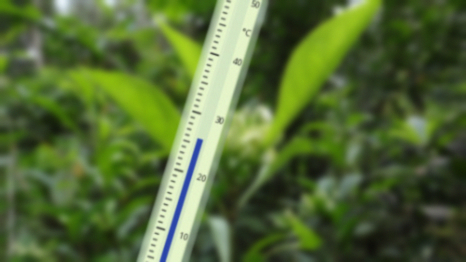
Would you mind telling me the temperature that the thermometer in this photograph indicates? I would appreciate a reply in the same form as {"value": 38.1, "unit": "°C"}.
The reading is {"value": 26, "unit": "°C"}
